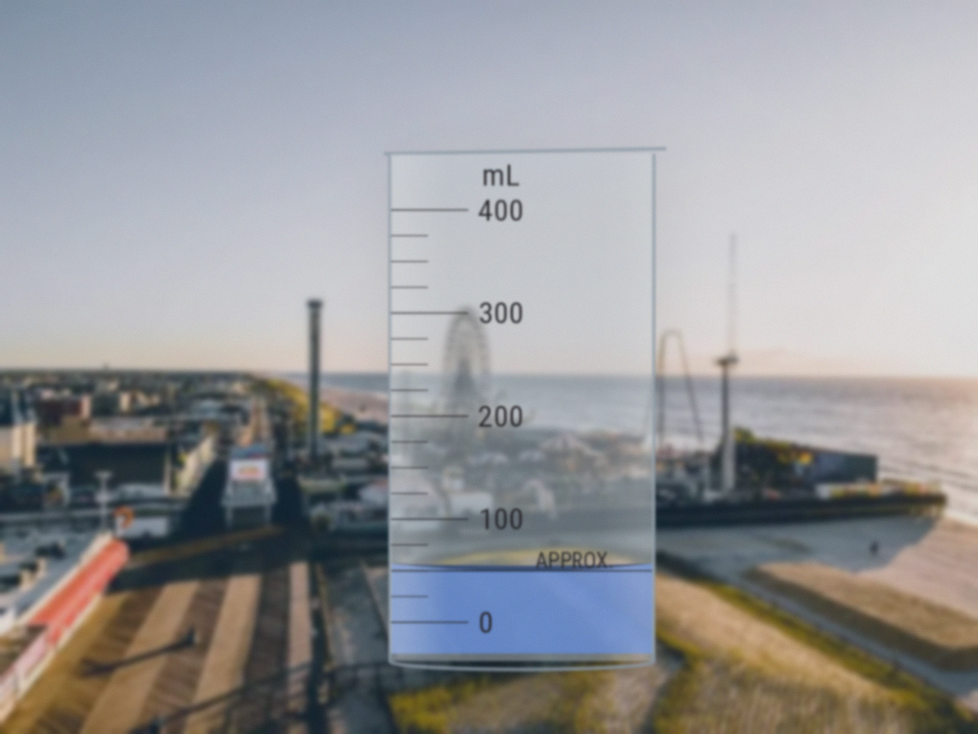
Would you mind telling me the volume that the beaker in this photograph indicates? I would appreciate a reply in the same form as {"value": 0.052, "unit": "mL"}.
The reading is {"value": 50, "unit": "mL"}
